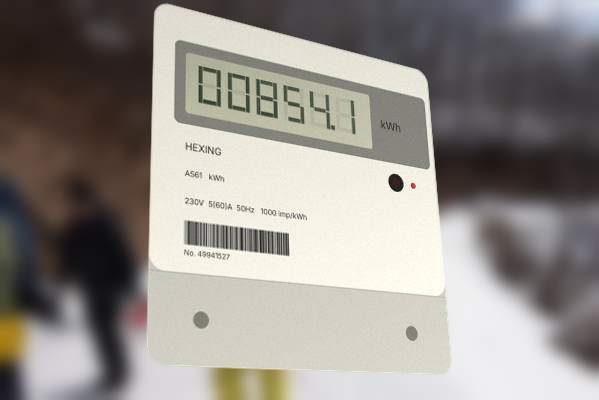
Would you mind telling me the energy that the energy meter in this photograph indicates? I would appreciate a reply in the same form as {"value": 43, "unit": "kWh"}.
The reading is {"value": 854.1, "unit": "kWh"}
